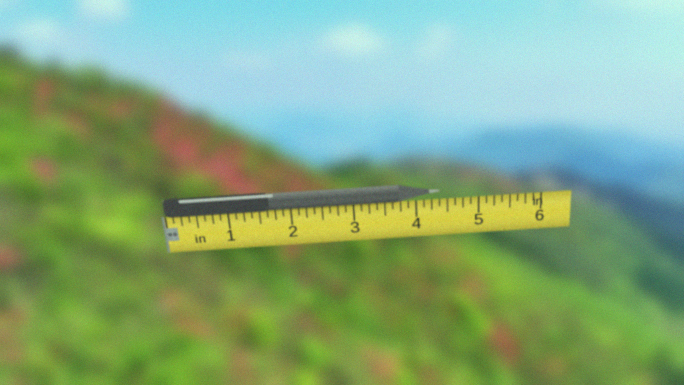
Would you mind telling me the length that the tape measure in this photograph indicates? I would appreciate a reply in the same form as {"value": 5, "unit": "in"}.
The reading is {"value": 4.375, "unit": "in"}
